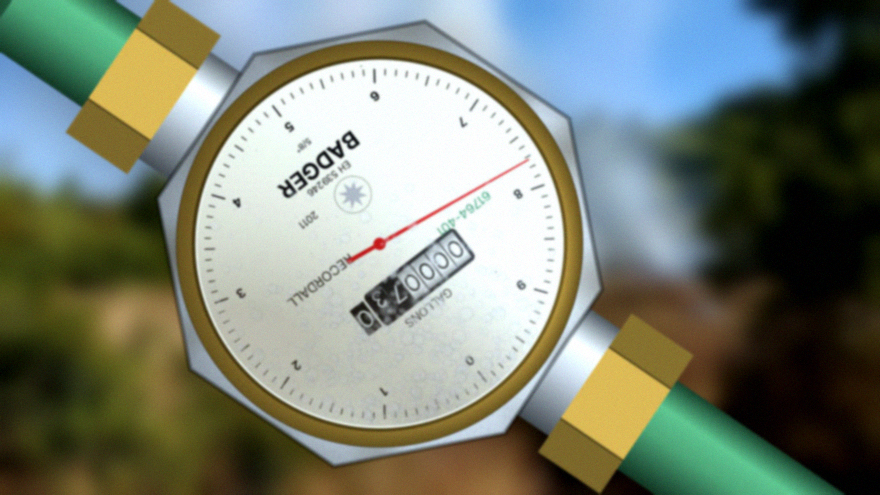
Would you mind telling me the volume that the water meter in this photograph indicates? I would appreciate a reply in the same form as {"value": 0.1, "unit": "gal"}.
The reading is {"value": 727.7, "unit": "gal"}
